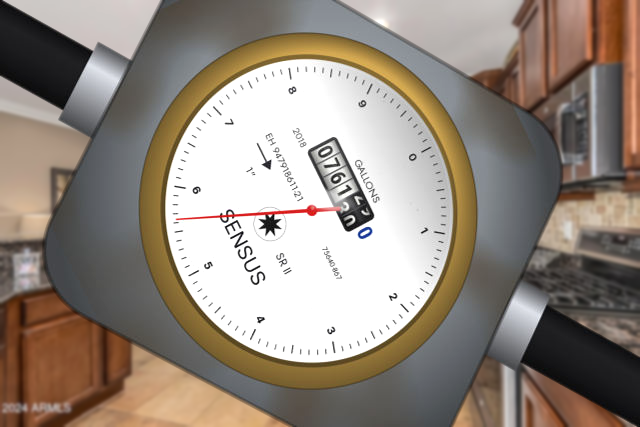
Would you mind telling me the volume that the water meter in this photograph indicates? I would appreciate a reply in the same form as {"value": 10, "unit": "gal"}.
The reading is {"value": 761295.6, "unit": "gal"}
